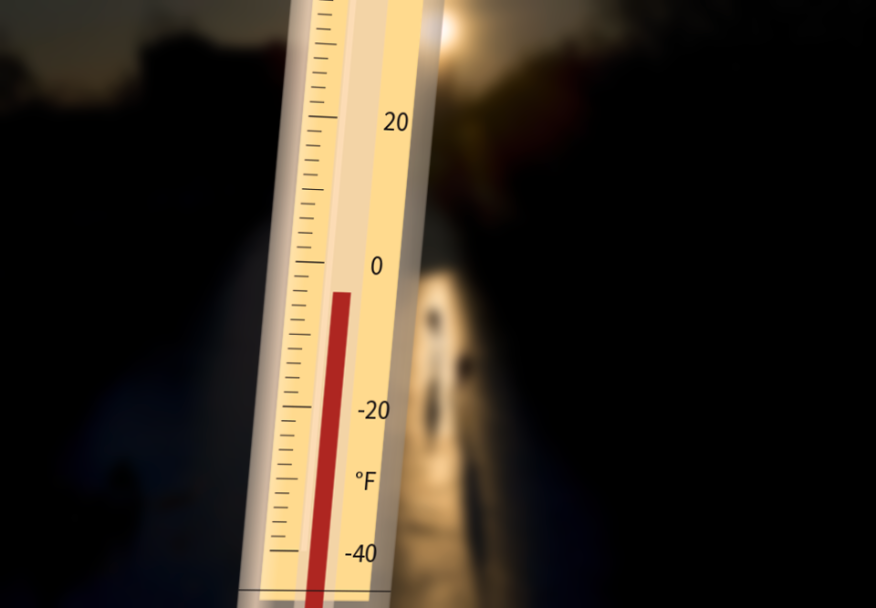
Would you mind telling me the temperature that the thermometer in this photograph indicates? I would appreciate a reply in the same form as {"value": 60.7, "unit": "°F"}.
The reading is {"value": -4, "unit": "°F"}
